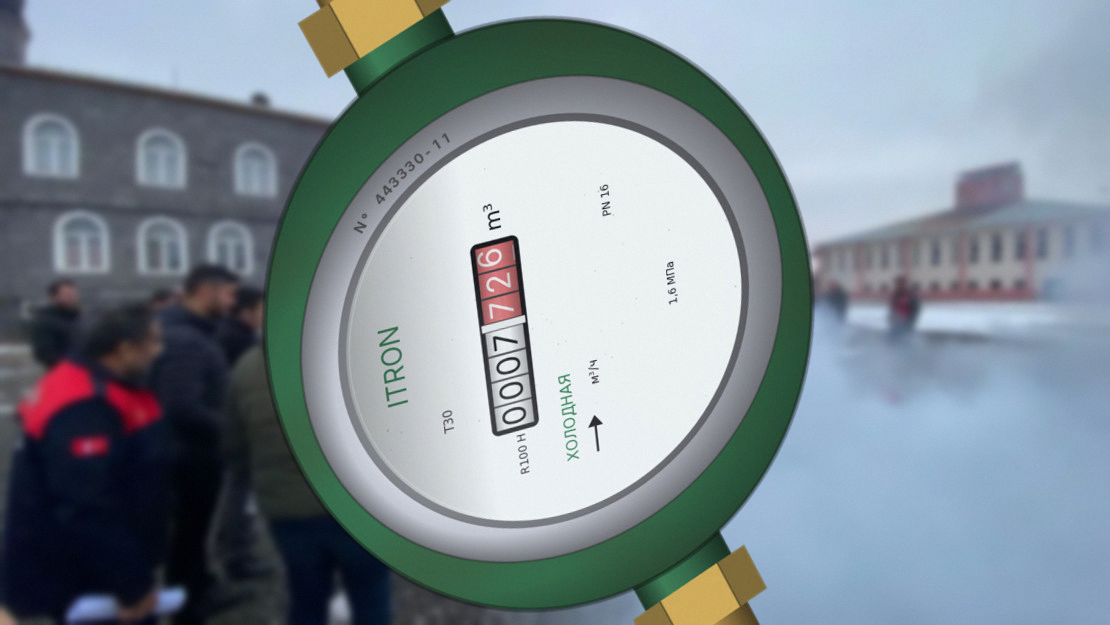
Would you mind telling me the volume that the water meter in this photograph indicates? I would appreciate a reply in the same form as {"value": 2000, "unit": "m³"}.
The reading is {"value": 7.726, "unit": "m³"}
